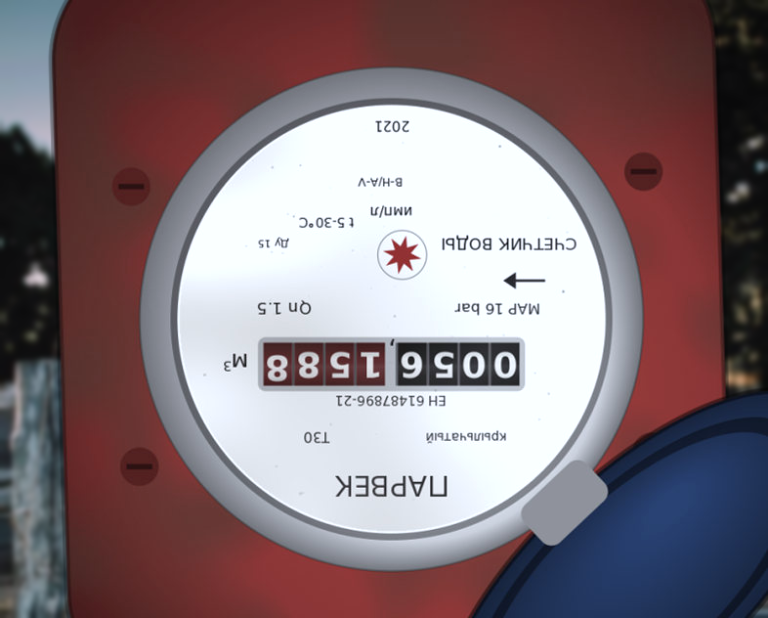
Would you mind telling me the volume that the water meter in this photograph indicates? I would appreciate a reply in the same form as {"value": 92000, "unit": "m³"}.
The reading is {"value": 56.1588, "unit": "m³"}
